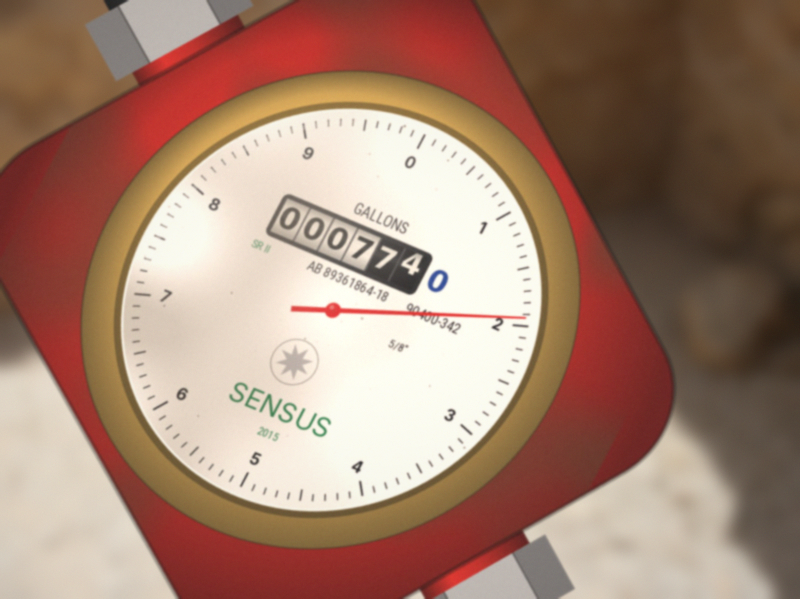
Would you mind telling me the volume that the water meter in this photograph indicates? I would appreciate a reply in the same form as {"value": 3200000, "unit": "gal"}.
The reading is {"value": 7741.9, "unit": "gal"}
